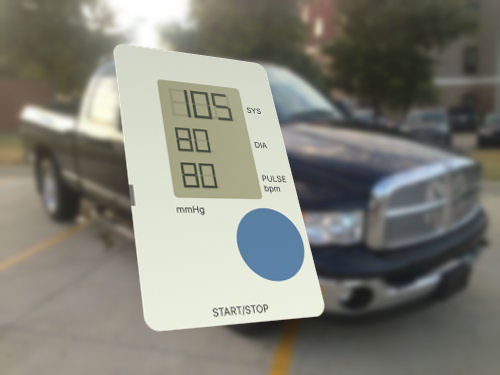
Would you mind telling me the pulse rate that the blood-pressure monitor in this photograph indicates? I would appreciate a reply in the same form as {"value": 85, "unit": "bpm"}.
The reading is {"value": 80, "unit": "bpm"}
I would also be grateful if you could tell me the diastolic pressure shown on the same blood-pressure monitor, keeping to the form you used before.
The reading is {"value": 80, "unit": "mmHg"}
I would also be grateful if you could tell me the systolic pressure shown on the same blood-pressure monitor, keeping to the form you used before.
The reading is {"value": 105, "unit": "mmHg"}
